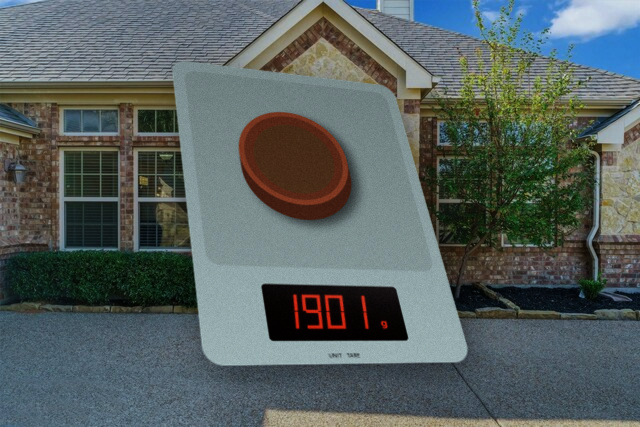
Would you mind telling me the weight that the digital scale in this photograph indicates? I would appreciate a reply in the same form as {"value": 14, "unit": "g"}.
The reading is {"value": 1901, "unit": "g"}
